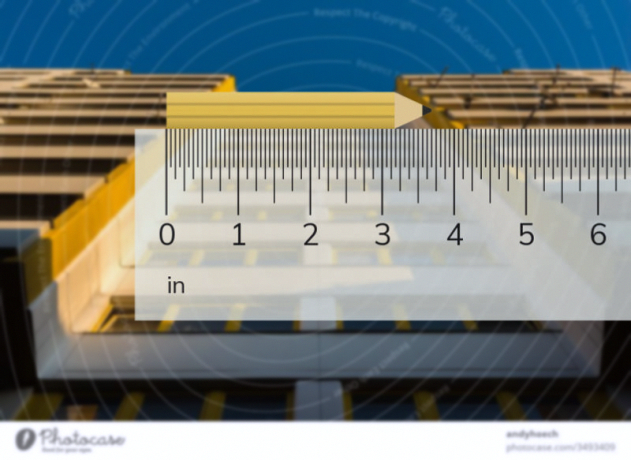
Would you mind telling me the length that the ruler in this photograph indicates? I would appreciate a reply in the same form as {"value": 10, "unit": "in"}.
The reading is {"value": 3.6875, "unit": "in"}
